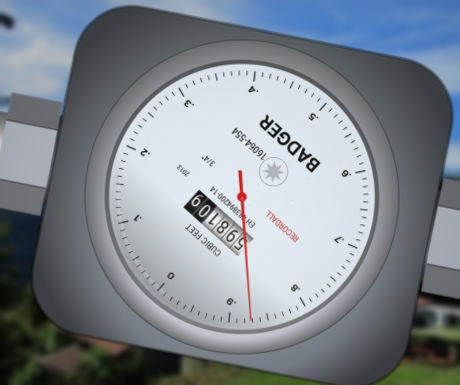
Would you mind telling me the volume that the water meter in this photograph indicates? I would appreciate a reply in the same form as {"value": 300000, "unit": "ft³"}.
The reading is {"value": 598108.87, "unit": "ft³"}
